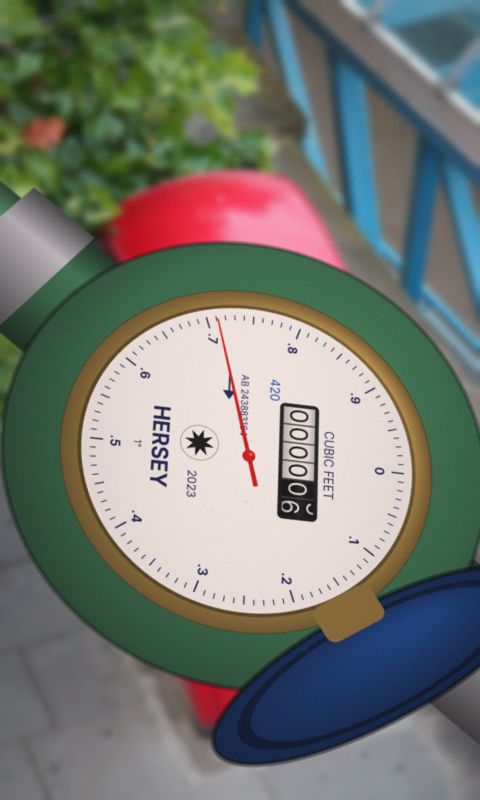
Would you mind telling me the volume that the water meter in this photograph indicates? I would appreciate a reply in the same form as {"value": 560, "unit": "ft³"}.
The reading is {"value": 5.71, "unit": "ft³"}
